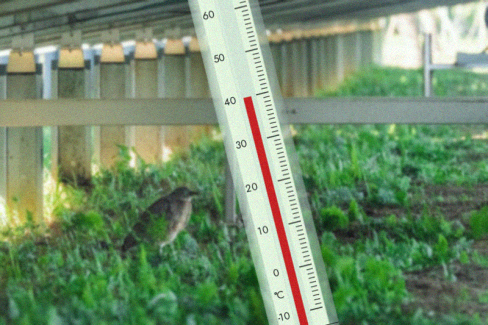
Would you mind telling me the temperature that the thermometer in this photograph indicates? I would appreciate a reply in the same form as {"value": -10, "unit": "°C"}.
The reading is {"value": 40, "unit": "°C"}
